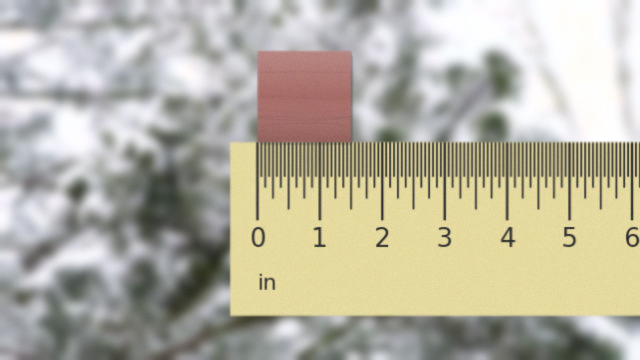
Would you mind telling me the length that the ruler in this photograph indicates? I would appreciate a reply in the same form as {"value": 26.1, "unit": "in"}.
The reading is {"value": 1.5, "unit": "in"}
